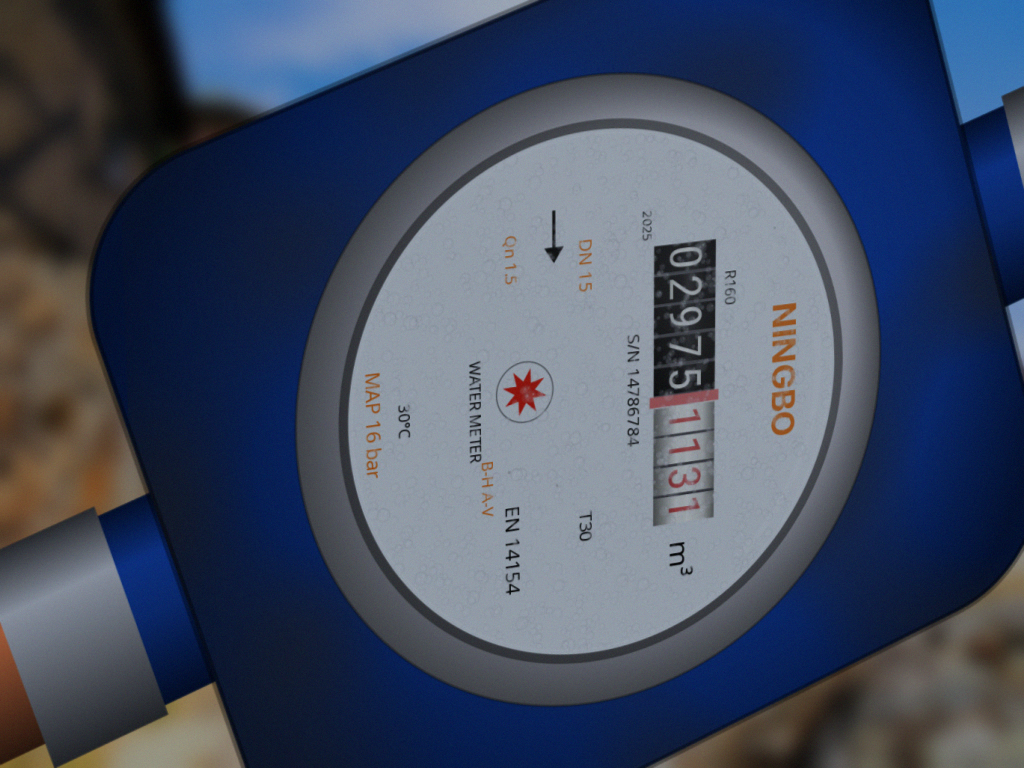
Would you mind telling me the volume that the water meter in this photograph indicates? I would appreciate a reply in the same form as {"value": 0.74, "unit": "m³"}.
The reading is {"value": 2975.1131, "unit": "m³"}
